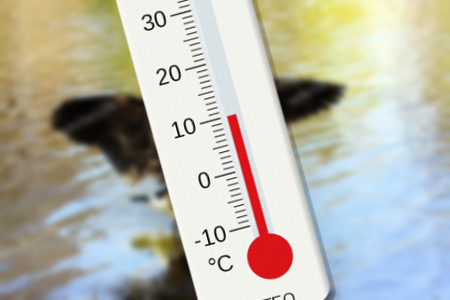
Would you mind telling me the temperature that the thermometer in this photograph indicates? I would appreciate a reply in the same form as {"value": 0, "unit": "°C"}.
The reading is {"value": 10, "unit": "°C"}
